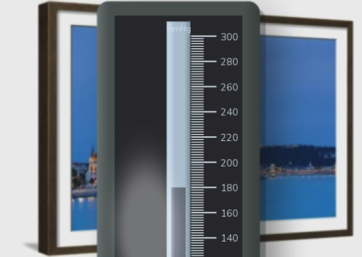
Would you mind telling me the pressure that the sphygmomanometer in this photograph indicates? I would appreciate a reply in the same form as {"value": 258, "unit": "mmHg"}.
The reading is {"value": 180, "unit": "mmHg"}
